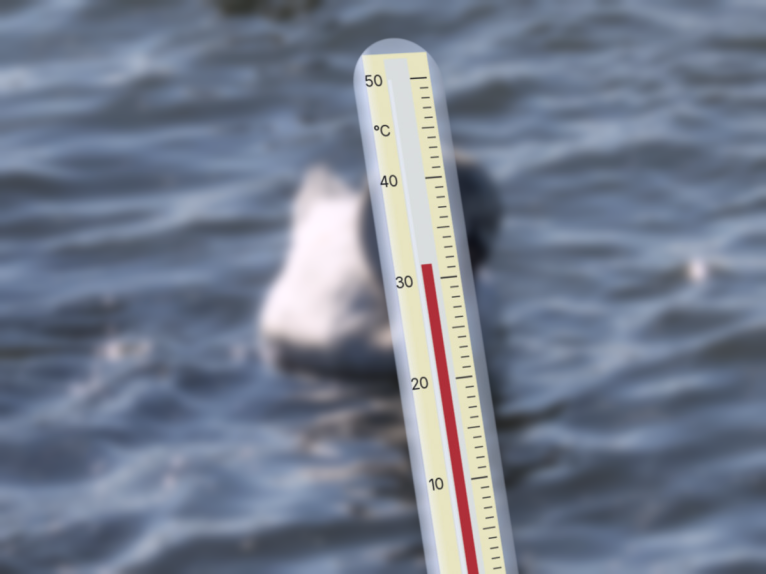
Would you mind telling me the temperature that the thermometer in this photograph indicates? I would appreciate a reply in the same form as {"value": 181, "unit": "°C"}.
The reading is {"value": 31.5, "unit": "°C"}
